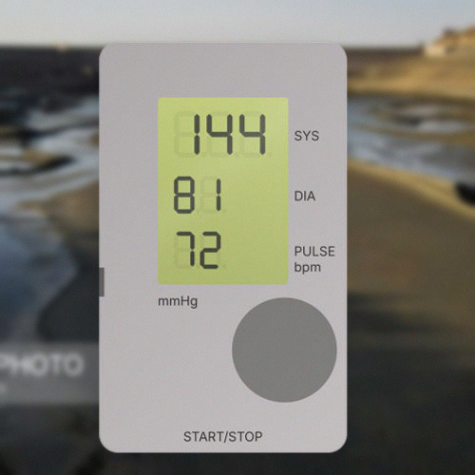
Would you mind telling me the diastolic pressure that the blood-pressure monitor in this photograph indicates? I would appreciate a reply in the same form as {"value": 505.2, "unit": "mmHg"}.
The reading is {"value": 81, "unit": "mmHg"}
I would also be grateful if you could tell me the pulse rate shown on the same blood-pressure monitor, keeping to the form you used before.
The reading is {"value": 72, "unit": "bpm"}
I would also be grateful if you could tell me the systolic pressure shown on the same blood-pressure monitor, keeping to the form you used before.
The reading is {"value": 144, "unit": "mmHg"}
